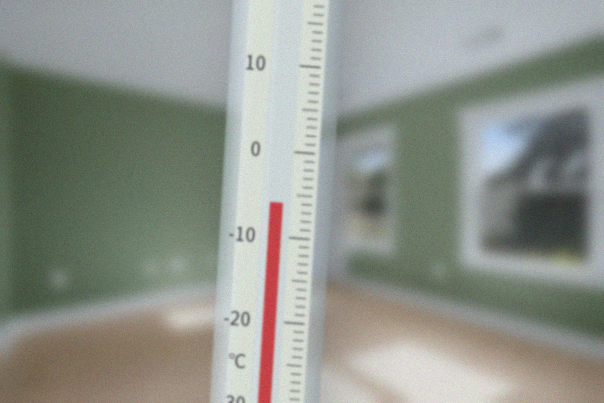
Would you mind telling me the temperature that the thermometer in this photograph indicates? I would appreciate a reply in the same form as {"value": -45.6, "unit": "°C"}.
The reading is {"value": -6, "unit": "°C"}
